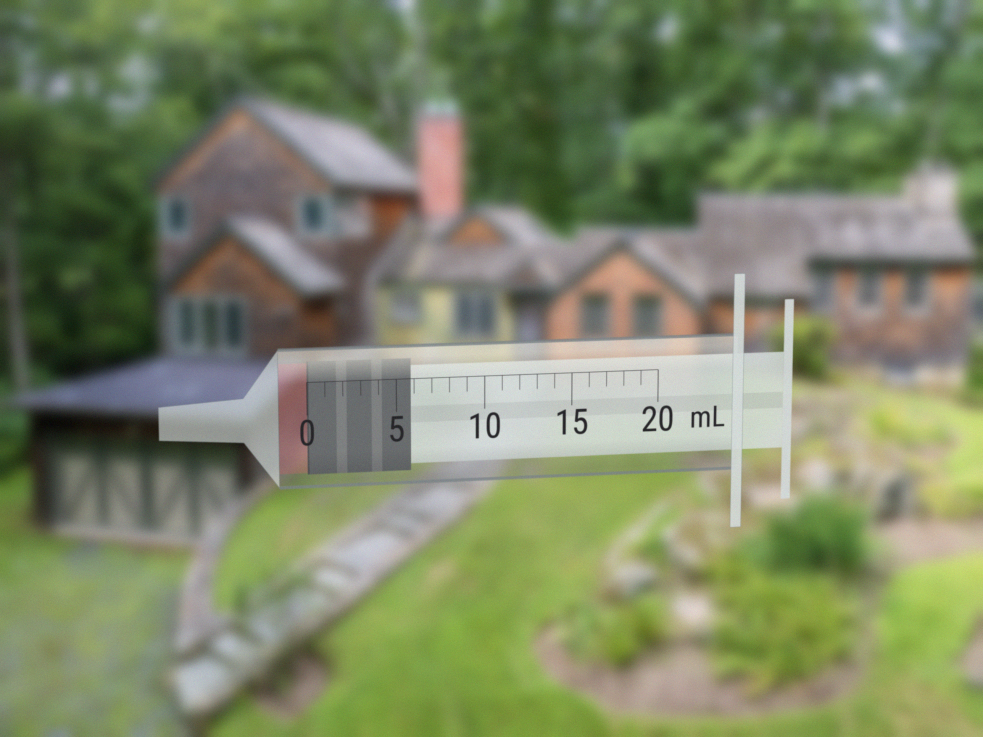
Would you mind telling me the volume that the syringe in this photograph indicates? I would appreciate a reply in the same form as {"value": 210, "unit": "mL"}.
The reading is {"value": 0, "unit": "mL"}
